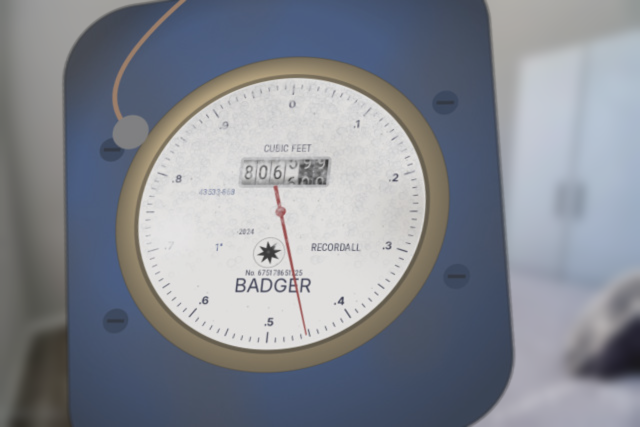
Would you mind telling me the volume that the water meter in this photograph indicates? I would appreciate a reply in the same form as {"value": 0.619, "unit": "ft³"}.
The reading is {"value": 806599.45, "unit": "ft³"}
